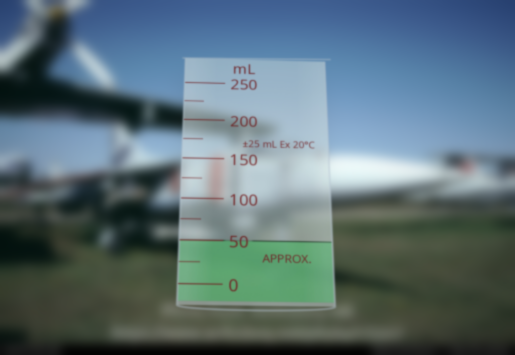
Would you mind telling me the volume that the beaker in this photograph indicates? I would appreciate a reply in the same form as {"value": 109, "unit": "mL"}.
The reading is {"value": 50, "unit": "mL"}
